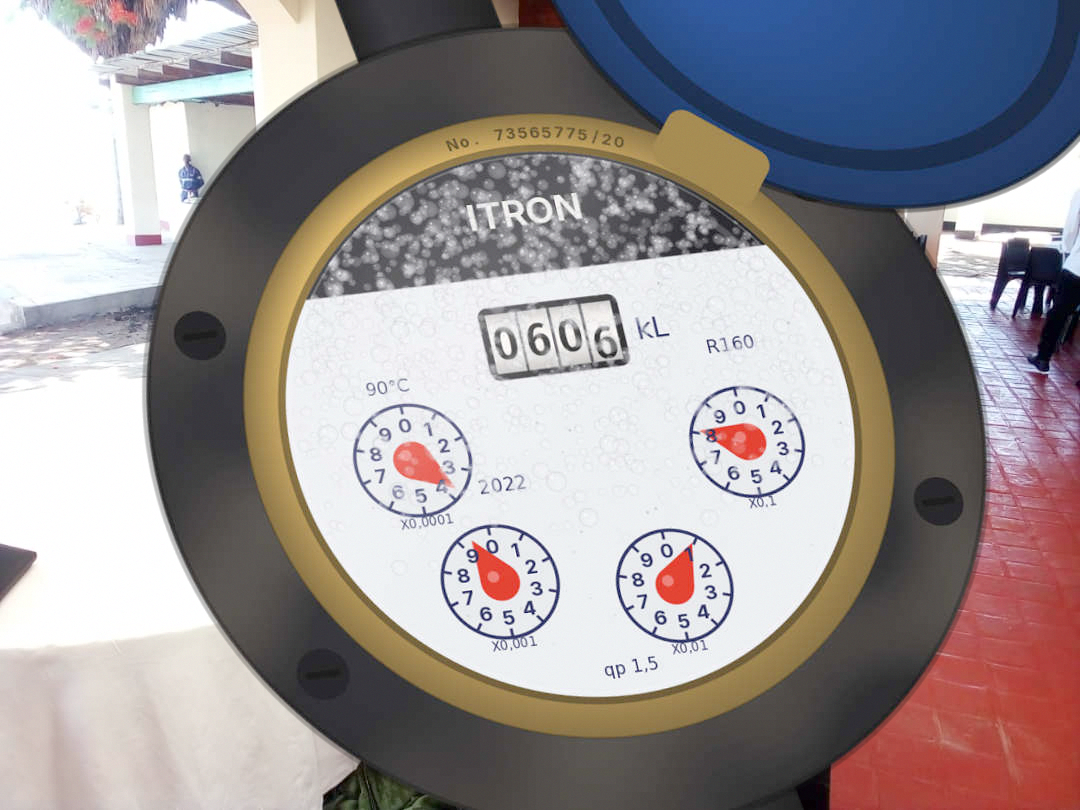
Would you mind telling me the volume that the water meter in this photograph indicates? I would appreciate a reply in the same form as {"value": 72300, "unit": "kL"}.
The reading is {"value": 605.8093, "unit": "kL"}
